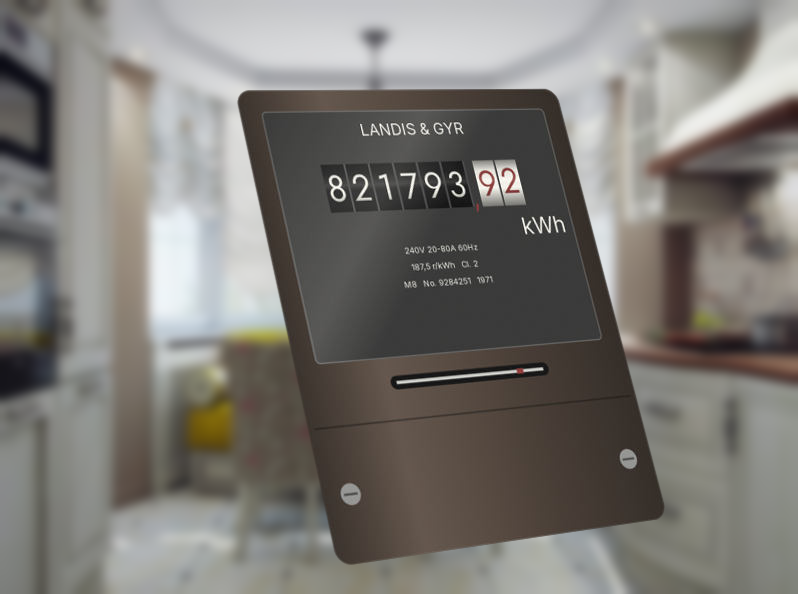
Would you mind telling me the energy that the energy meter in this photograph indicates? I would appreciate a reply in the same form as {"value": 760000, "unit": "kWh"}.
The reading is {"value": 821793.92, "unit": "kWh"}
